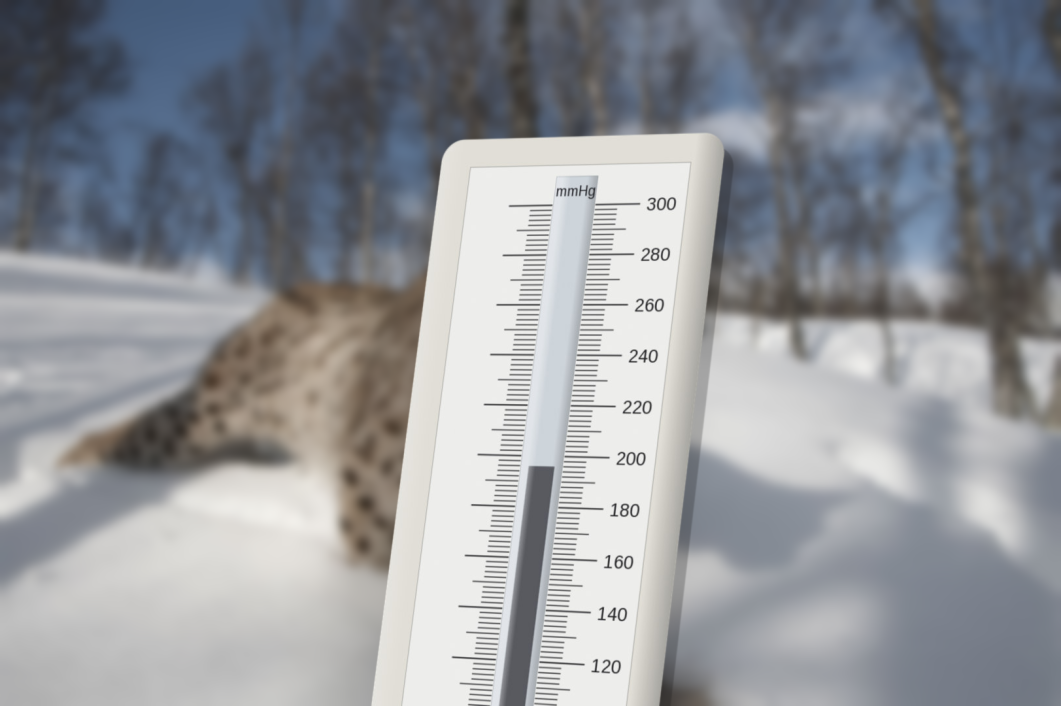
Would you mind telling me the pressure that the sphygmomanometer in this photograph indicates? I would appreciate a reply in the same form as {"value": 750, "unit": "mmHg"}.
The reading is {"value": 196, "unit": "mmHg"}
